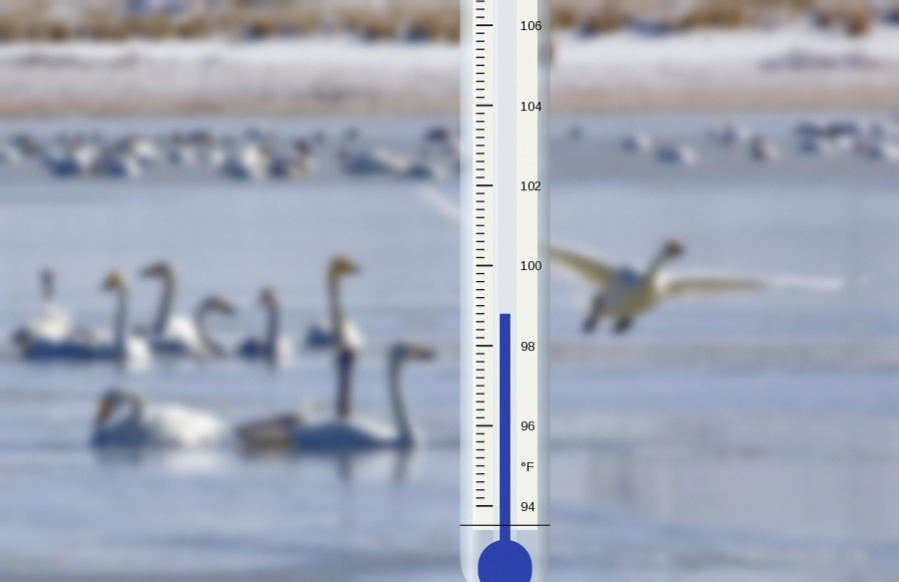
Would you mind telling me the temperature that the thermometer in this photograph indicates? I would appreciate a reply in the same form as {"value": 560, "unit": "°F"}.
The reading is {"value": 98.8, "unit": "°F"}
